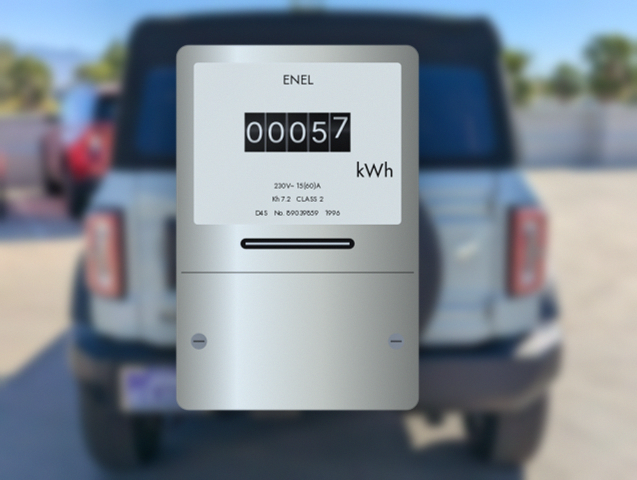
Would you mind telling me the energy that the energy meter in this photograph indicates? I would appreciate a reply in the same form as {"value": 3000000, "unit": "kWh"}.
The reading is {"value": 57, "unit": "kWh"}
